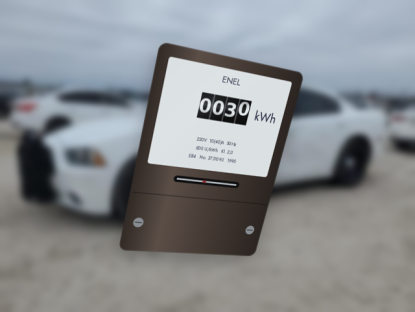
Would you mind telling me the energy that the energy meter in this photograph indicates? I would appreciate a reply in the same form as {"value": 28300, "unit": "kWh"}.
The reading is {"value": 30, "unit": "kWh"}
